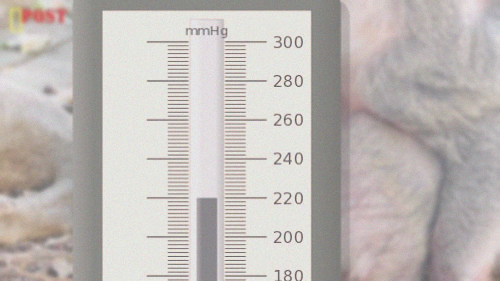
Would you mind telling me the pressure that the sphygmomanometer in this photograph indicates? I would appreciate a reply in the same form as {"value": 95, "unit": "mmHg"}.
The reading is {"value": 220, "unit": "mmHg"}
